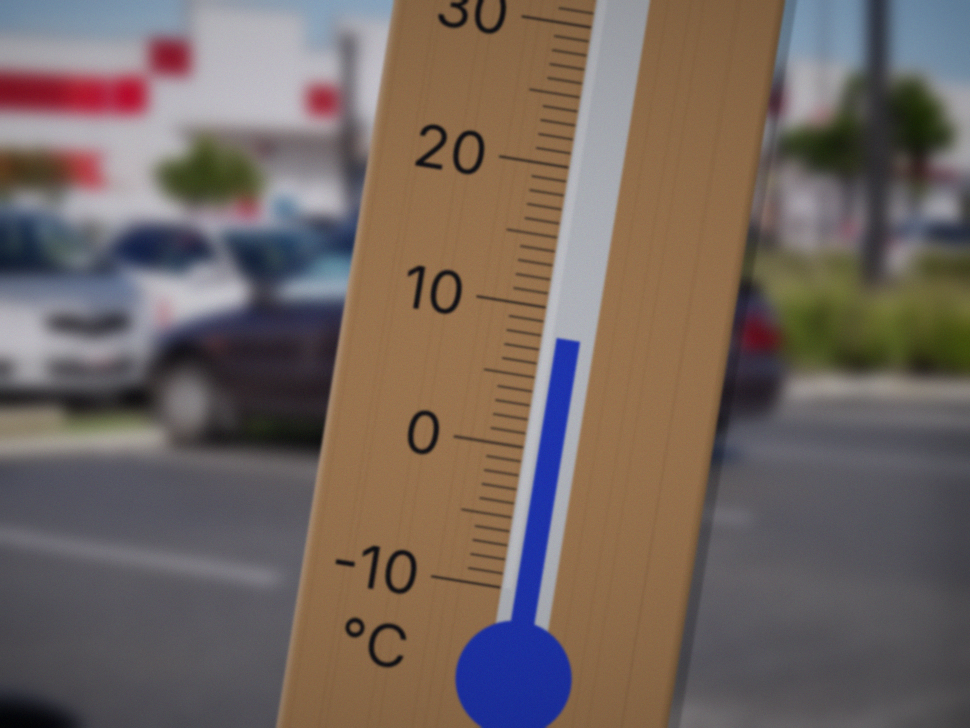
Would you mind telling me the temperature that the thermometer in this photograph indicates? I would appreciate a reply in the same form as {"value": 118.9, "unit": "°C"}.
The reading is {"value": 8, "unit": "°C"}
